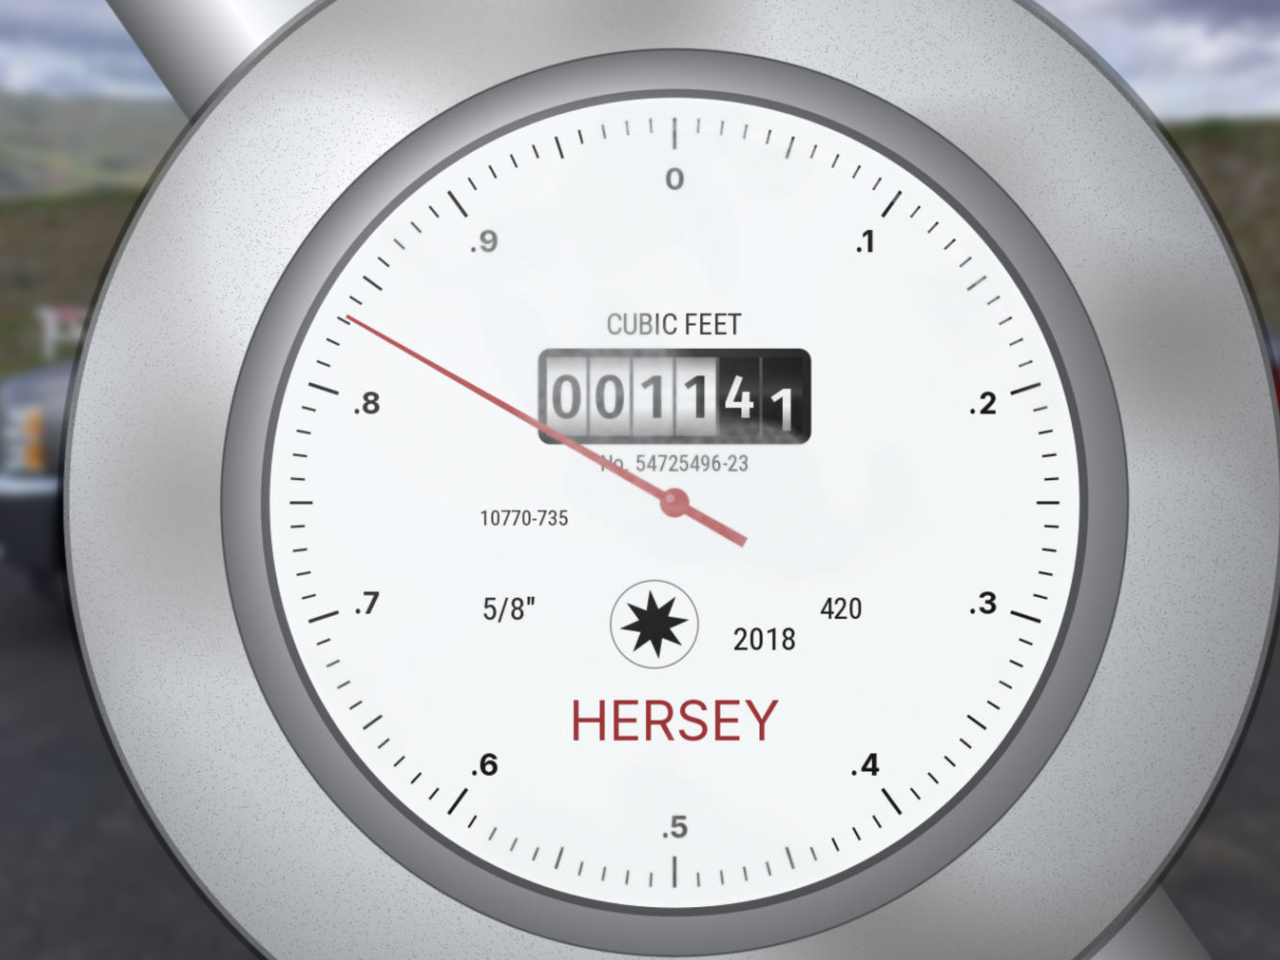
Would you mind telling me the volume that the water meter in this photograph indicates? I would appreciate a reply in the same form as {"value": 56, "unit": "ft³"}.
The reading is {"value": 1140.83, "unit": "ft³"}
